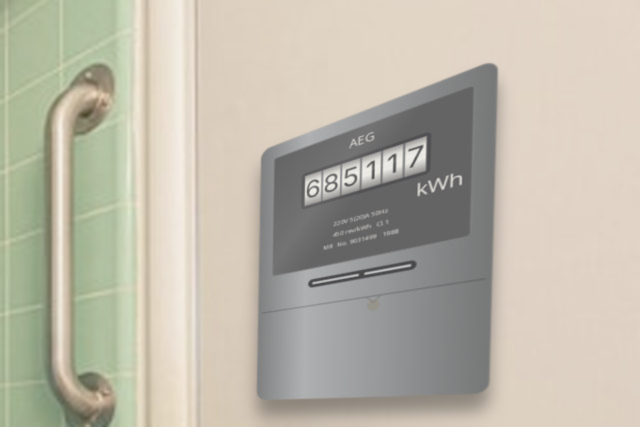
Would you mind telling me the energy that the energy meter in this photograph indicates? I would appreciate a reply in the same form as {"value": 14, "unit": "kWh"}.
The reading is {"value": 685117, "unit": "kWh"}
